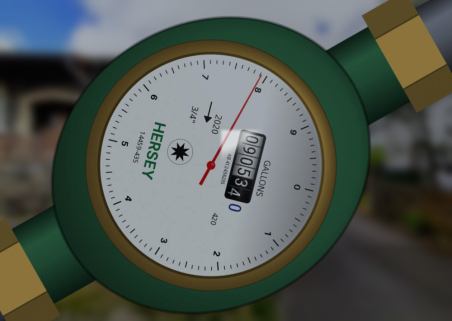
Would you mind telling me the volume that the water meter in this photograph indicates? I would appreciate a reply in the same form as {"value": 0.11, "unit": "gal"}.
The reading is {"value": 905337.9, "unit": "gal"}
